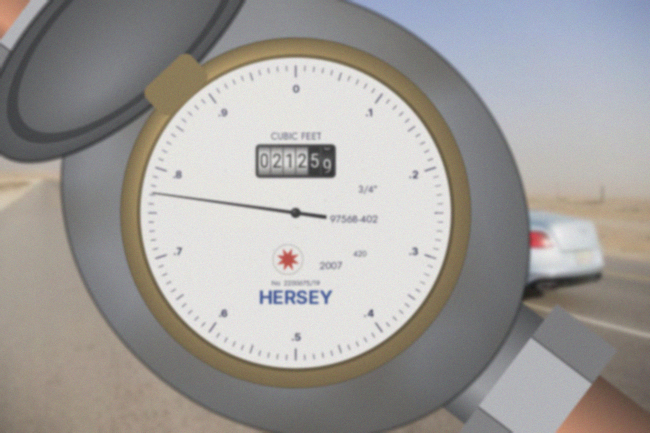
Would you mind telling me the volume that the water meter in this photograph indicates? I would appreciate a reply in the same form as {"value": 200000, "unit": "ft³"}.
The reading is {"value": 21258.77, "unit": "ft³"}
